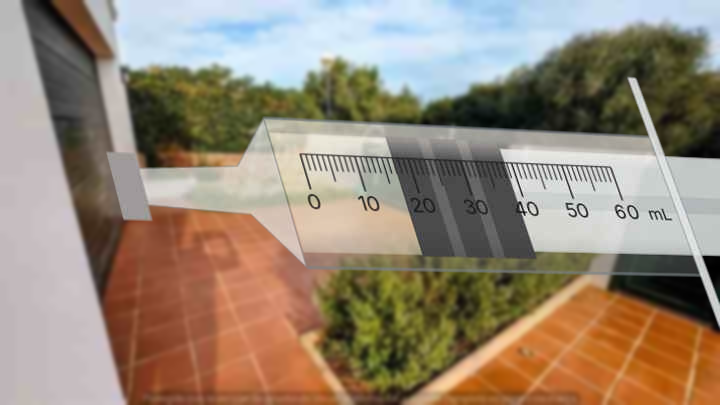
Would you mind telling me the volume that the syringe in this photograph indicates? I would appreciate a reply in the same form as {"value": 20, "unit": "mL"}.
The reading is {"value": 17, "unit": "mL"}
